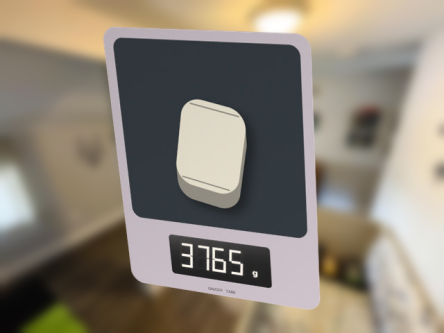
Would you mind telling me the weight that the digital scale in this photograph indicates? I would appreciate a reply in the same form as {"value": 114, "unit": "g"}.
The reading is {"value": 3765, "unit": "g"}
